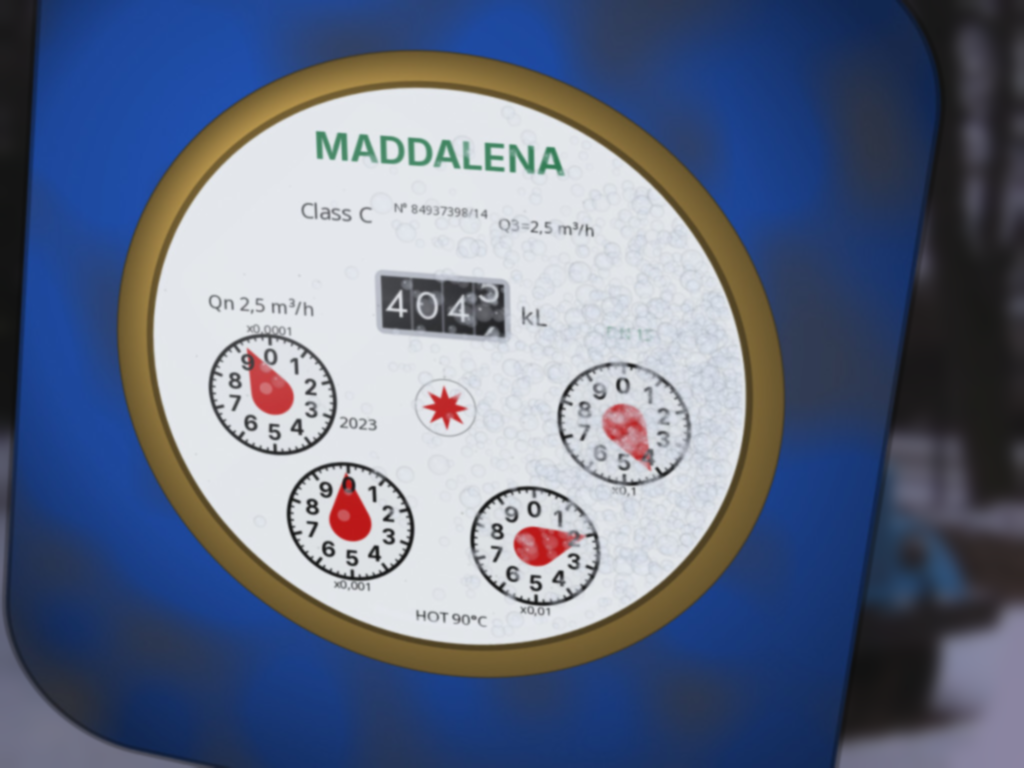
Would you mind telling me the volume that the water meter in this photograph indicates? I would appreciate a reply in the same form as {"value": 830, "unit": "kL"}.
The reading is {"value": 4045.4199, "unit": "kL"}
